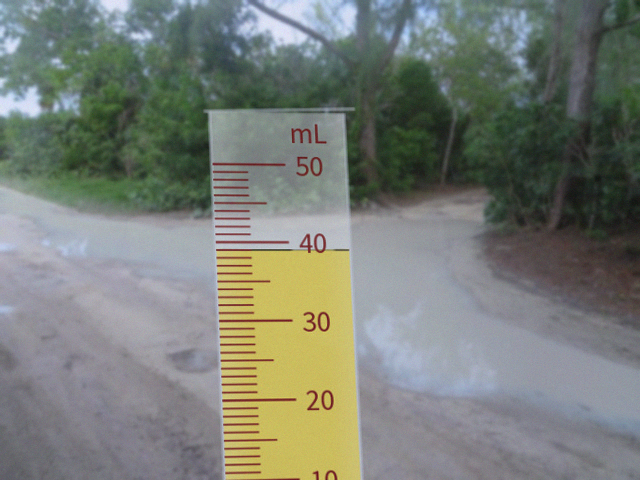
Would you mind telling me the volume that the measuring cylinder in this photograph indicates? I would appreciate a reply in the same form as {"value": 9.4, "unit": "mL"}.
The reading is {"value": 39, "unit": "mL"}
